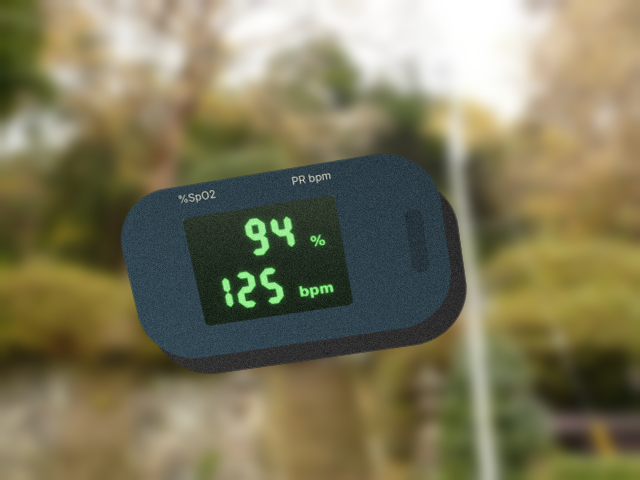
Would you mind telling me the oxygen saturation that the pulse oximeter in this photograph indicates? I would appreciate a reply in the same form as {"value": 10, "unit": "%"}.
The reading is {"value": 94, "unit": "%"}
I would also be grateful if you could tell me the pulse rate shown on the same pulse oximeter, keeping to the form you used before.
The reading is {"value": 125, "unit": "bpm"}
